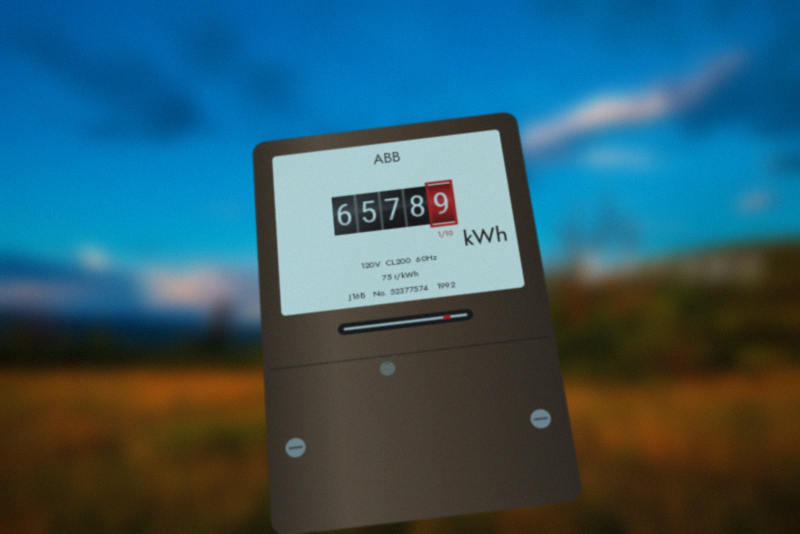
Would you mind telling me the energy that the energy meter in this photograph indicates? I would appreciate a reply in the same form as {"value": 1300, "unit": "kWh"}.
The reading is {"value": 6578.9, "unit": "kWh"}
